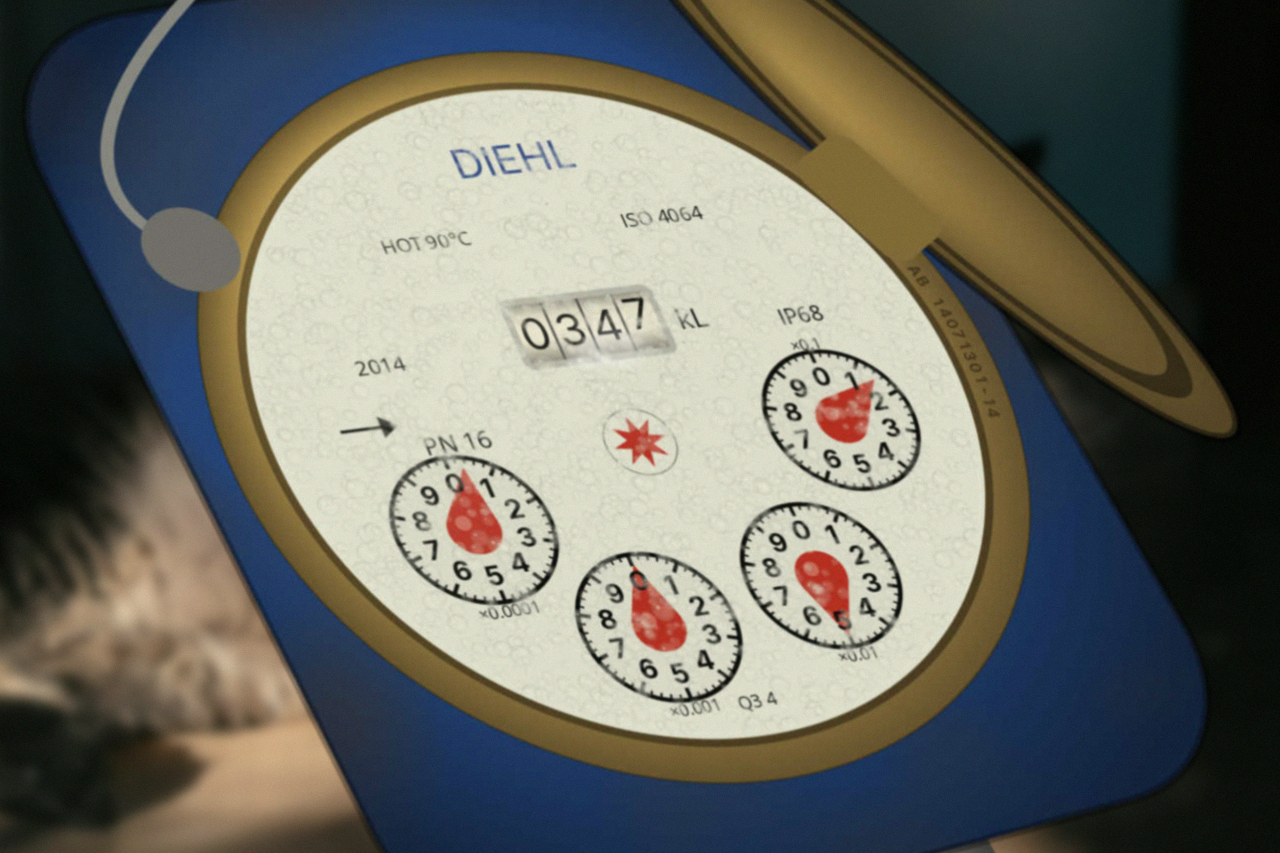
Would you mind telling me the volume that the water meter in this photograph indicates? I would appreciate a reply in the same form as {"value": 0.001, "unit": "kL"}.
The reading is {"value": 347.1500, "unit": "kL"}
